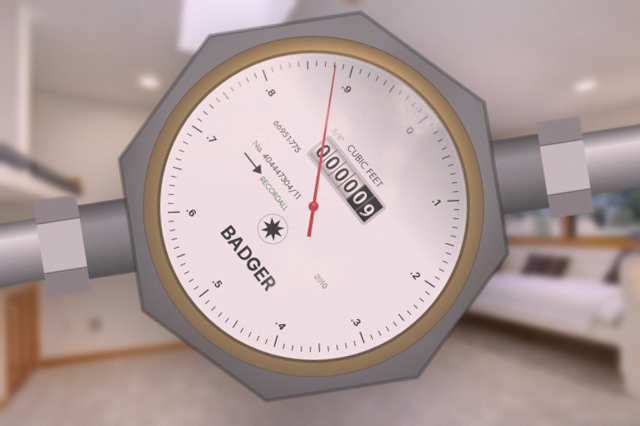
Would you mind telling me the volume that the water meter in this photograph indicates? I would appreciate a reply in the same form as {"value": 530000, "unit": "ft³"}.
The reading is {"value": 8.88, "unit": "ft³"}
